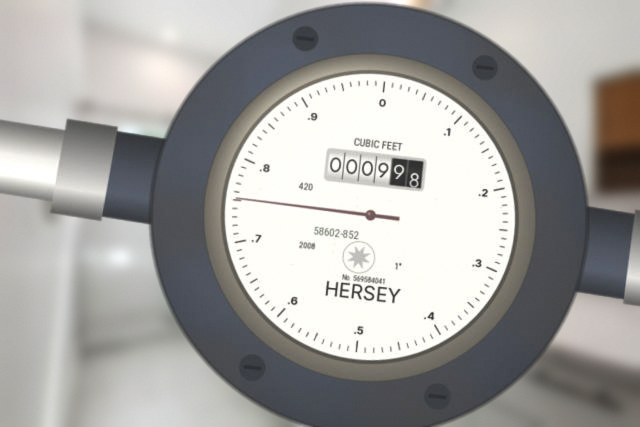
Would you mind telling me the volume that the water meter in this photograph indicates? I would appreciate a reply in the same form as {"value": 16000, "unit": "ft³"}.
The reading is {"value": 997.75, "unit": "ft³"}
